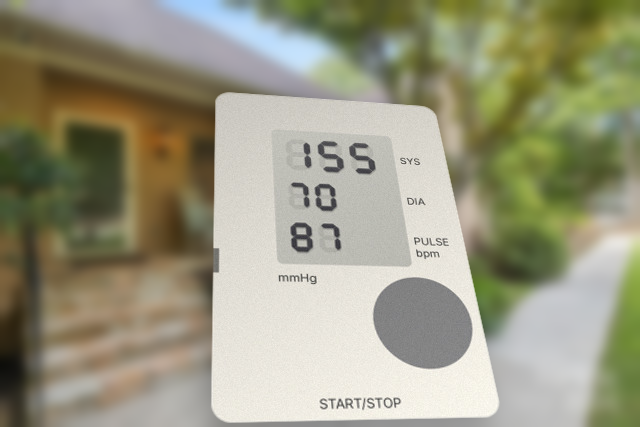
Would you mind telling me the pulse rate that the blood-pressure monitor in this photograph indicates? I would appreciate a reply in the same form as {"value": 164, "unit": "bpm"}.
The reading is {"value": 87, "unit": "bpm"}
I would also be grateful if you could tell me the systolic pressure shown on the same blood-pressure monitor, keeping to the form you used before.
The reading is {"value": 155, "unit": "mmHg"}
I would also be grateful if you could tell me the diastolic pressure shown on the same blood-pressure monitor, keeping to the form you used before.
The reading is {"value": 70, "unit": "mmHg"}
